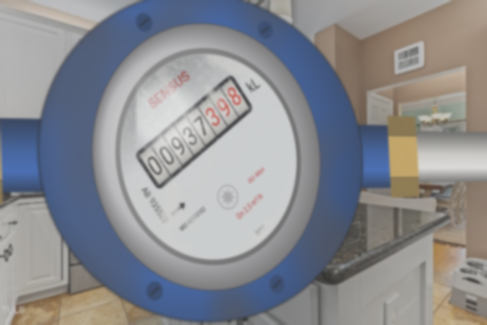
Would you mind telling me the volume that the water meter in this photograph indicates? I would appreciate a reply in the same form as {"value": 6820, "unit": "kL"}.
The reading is {"value": 937.398, "unit": "kL"}
